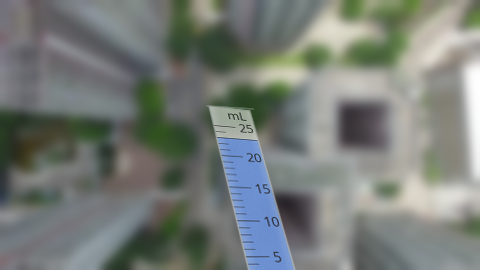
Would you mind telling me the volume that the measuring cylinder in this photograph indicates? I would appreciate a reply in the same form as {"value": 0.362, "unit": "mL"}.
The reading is {"value": 23, "unit": "mL"}
